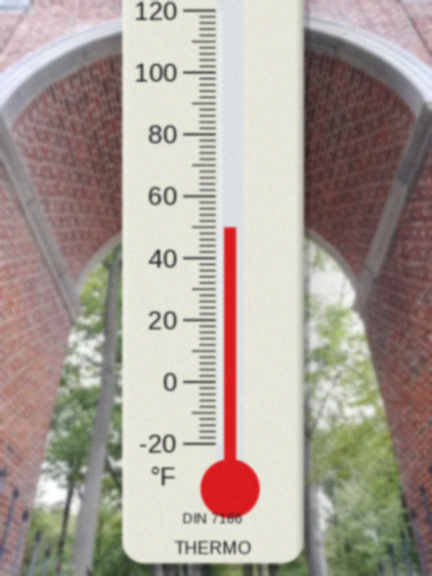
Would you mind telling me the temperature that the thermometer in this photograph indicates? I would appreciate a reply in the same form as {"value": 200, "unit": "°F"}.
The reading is {"value": 50, "unit": "°F"}
